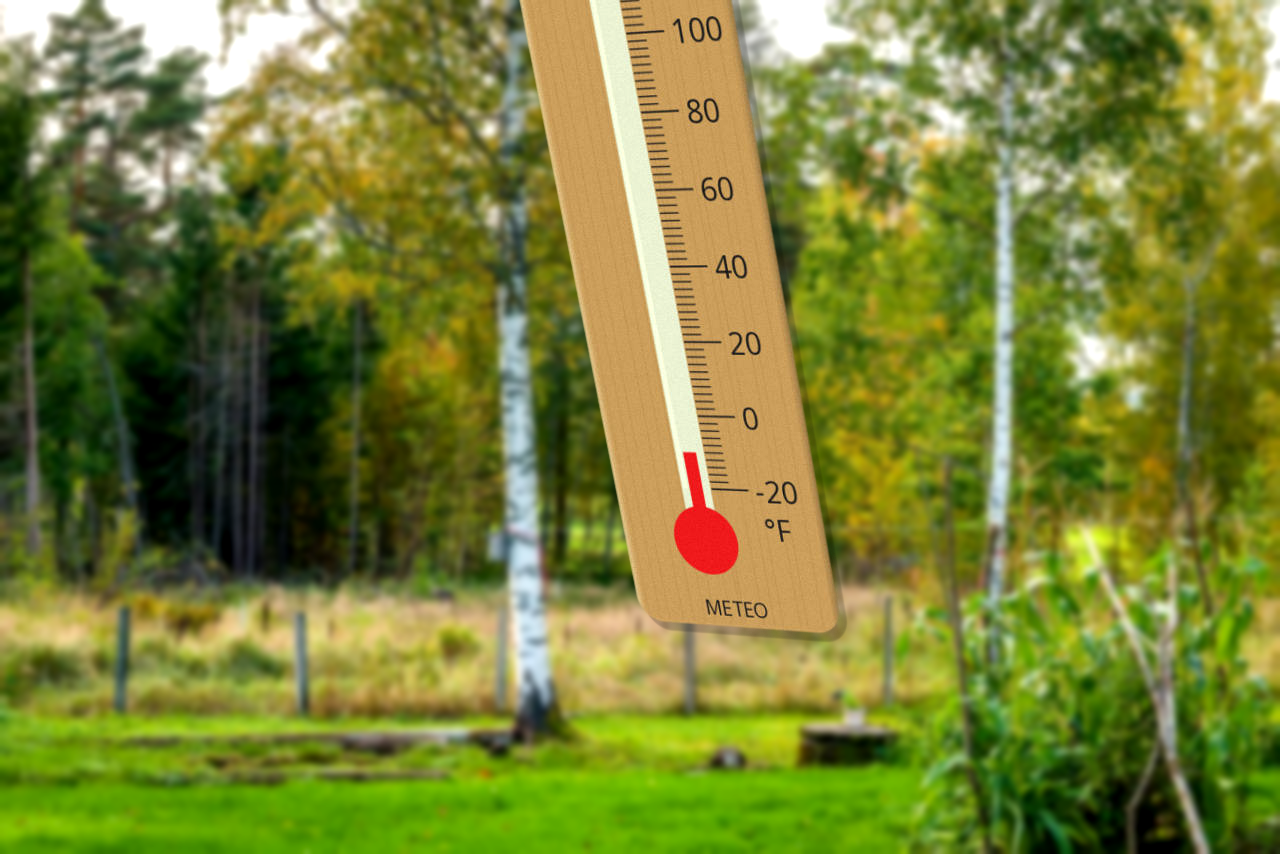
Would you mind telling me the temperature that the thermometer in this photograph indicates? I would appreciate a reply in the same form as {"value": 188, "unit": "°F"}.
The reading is {"value": -10, "unit": "°F"}
